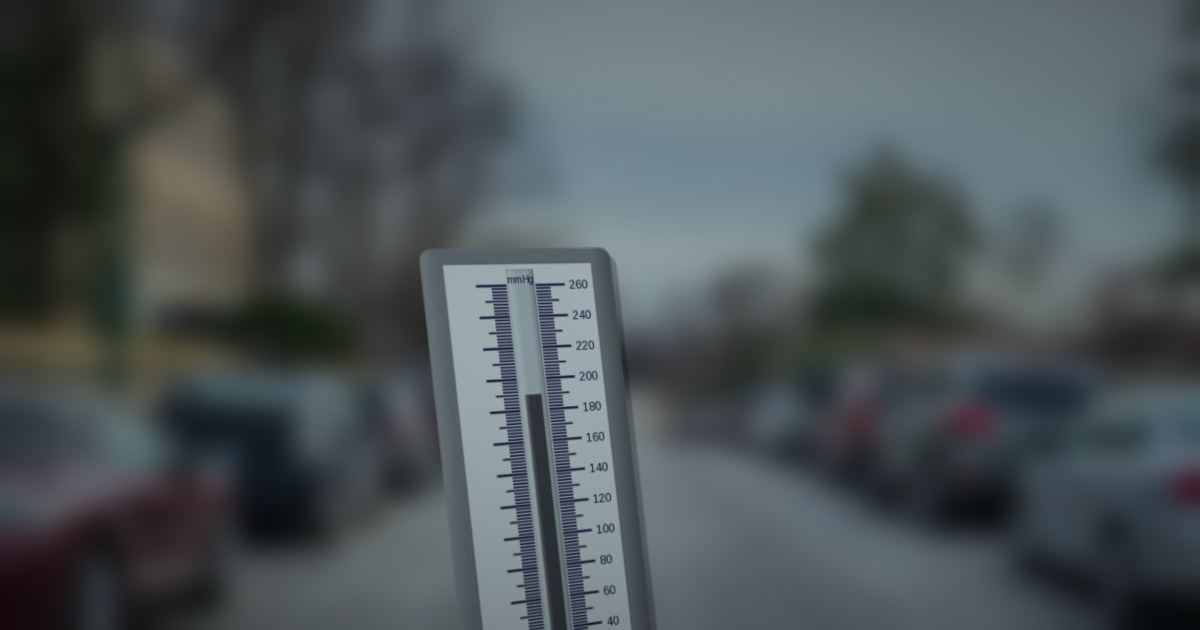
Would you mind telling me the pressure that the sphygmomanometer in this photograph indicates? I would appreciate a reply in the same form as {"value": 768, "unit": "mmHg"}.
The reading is {"value": 190, "unit": "mmHg"}
